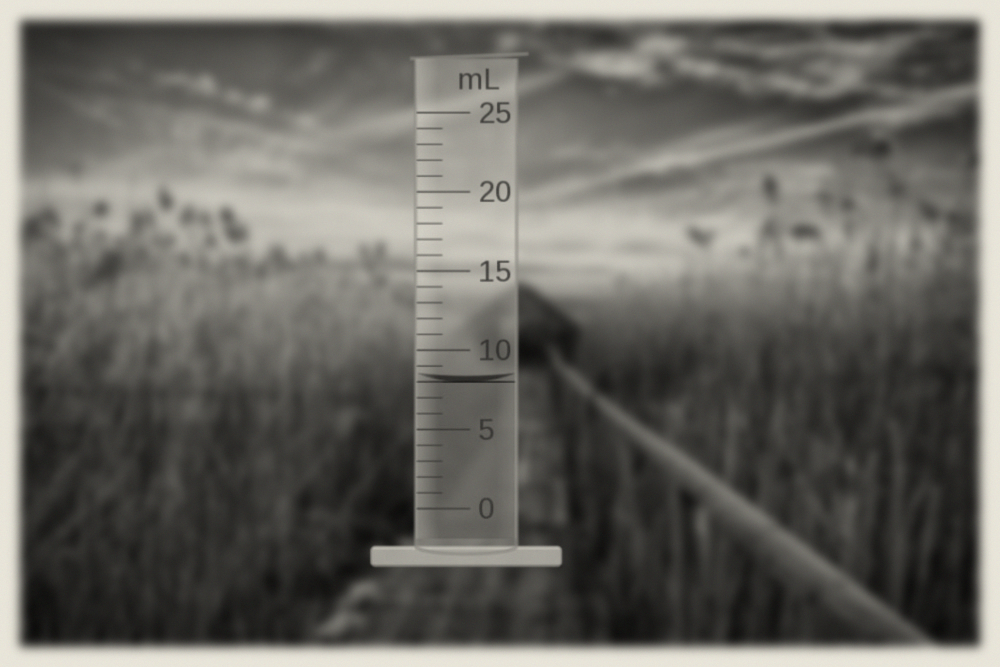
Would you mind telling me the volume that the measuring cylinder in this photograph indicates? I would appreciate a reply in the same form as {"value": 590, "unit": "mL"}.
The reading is {"value": 8, "unit": "mL"}
